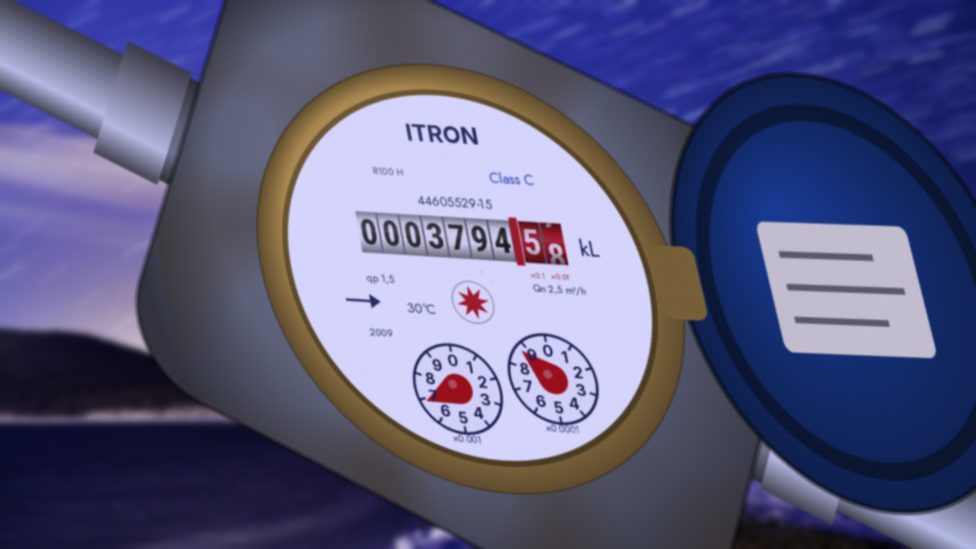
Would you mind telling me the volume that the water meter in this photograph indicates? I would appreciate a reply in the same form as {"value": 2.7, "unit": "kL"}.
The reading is {"value": 3794.5768, "unit": "kL"}
